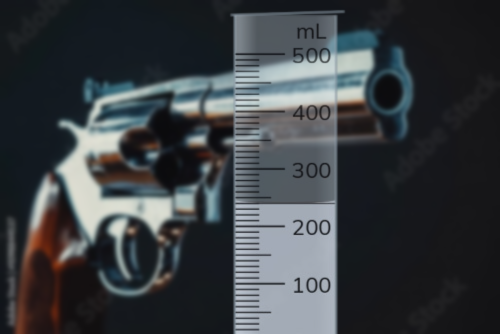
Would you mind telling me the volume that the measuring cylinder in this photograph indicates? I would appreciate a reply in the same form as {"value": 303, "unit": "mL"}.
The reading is {"value": 240, "unit": "mL"}
